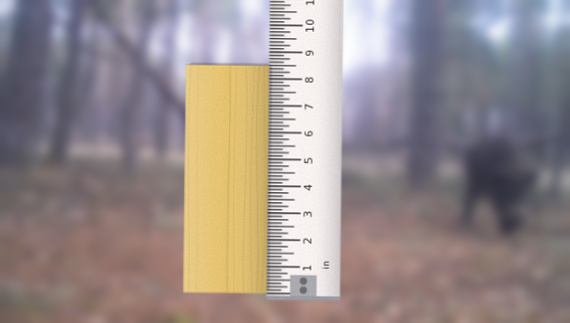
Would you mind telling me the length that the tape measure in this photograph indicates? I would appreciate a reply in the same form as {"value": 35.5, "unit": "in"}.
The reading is {"value": 8.5, "unit": "in"}
